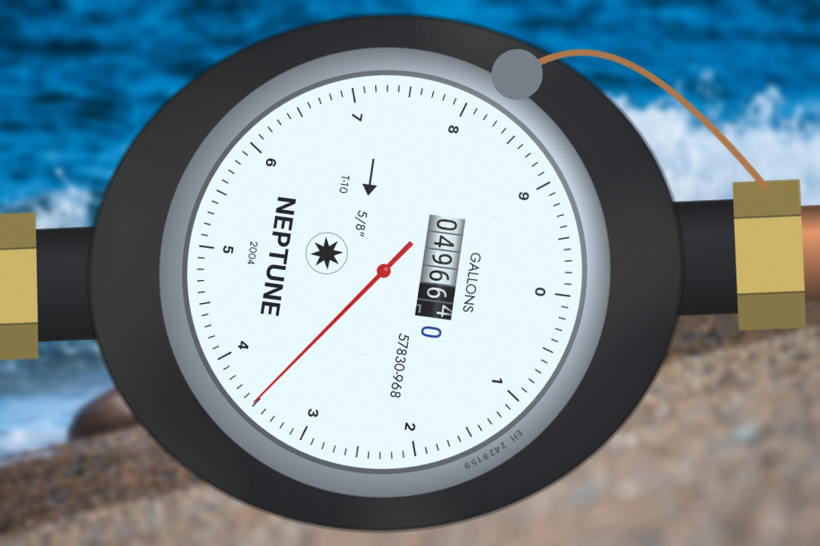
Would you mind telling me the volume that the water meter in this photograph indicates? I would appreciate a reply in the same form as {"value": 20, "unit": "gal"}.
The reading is {"value": 496643.5, "unit": "gal"}
